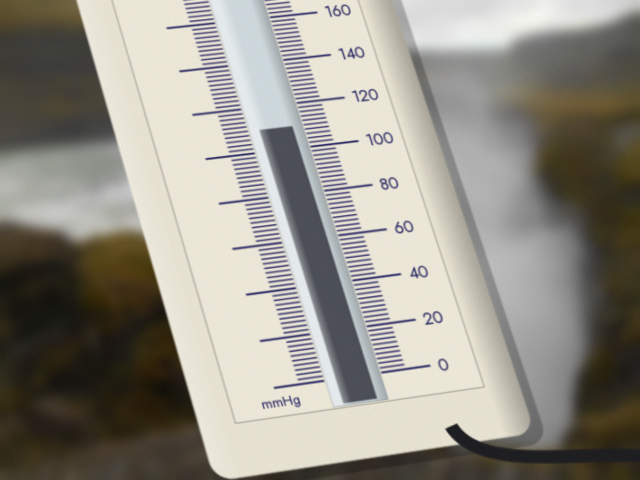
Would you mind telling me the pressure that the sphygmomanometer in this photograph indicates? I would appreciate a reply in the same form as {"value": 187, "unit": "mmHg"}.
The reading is {"value": 110, "unit": "mmHg"}
